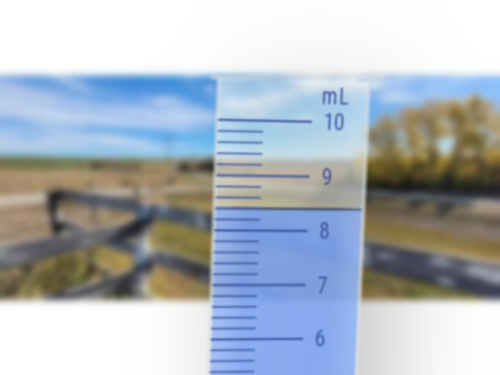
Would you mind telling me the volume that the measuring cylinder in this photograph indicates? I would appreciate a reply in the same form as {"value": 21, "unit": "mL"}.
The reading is {"value": 8.4, "unit": "mL"}
